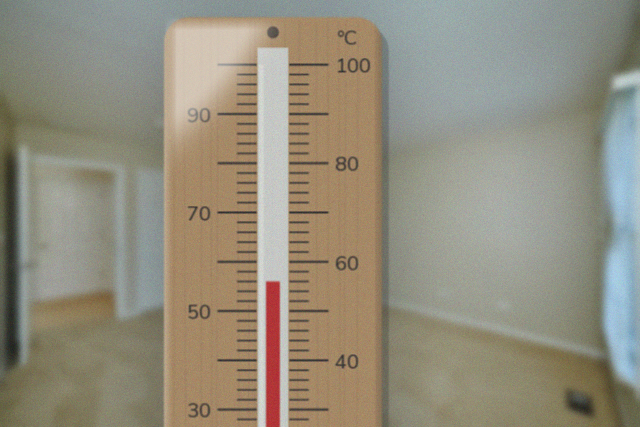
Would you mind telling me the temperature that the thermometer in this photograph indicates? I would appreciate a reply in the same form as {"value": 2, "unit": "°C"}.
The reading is {"value": 56, "unit": "°C"}
